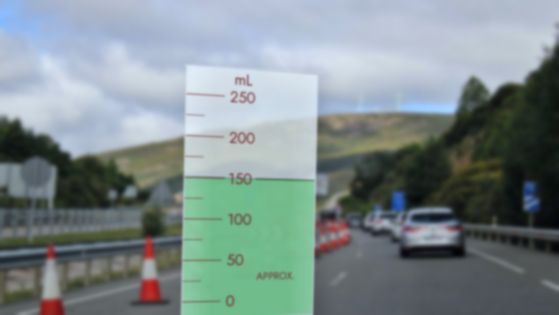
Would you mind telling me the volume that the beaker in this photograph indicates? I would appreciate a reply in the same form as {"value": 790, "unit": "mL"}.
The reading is {"value": 150, "unit": "mL"}
